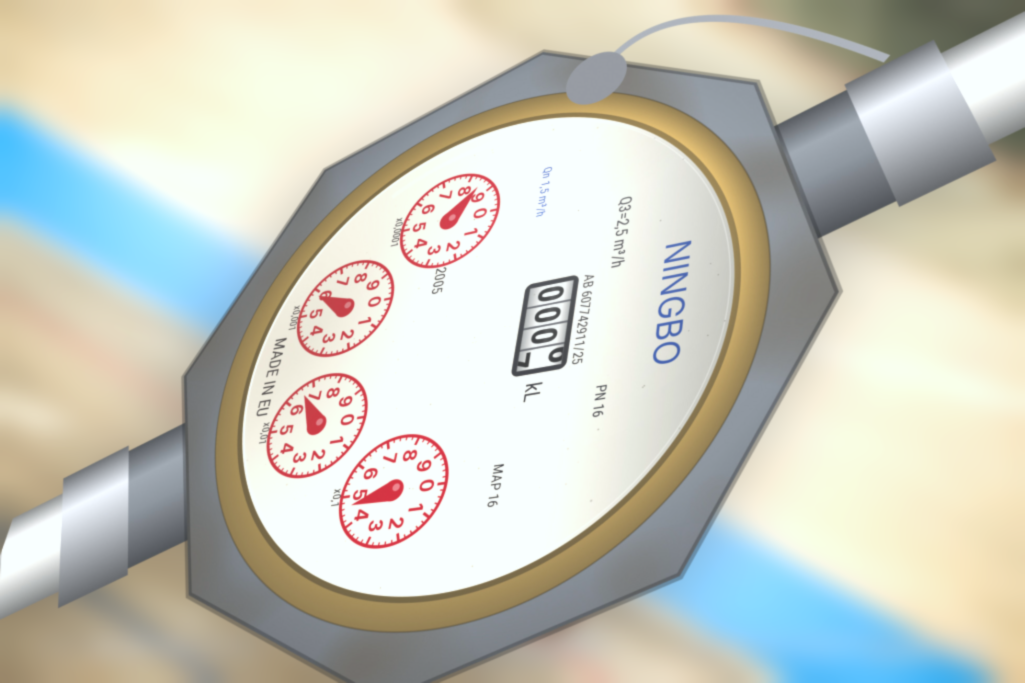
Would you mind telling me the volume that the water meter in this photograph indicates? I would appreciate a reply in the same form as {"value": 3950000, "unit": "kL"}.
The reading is {"value": 6.4658, "unit": "kL"}
